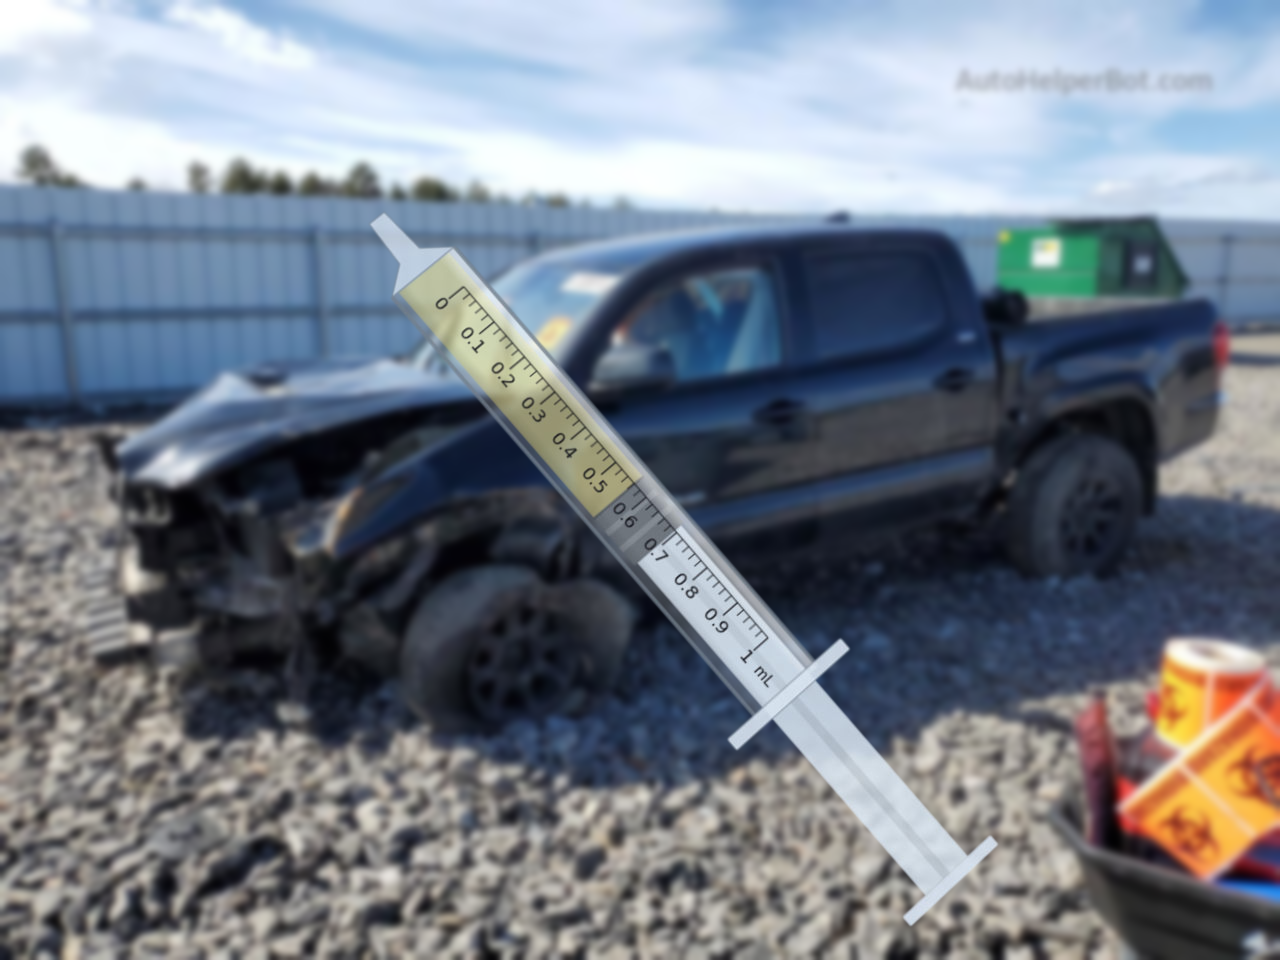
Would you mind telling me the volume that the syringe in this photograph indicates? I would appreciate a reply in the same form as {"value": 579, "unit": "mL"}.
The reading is {"value": 0.56, "unit": "mL"}
